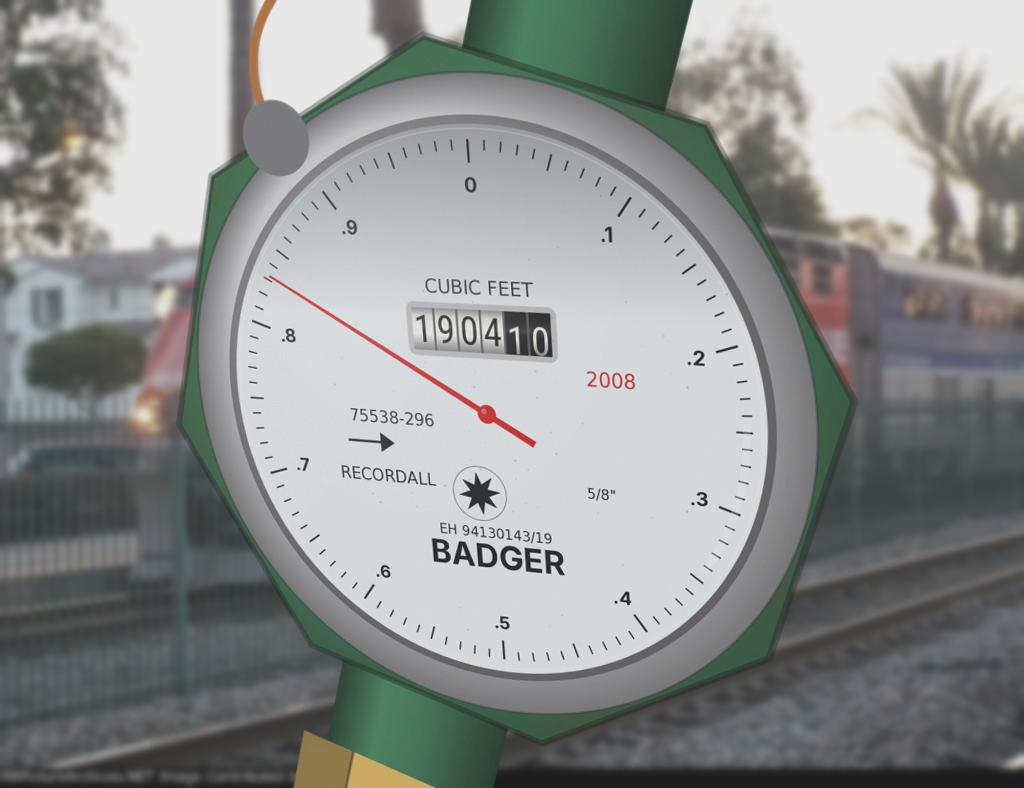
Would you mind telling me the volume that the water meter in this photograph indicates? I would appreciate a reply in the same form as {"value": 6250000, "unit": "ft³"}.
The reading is {"value": 190409.83, "unit": "ft³"}
